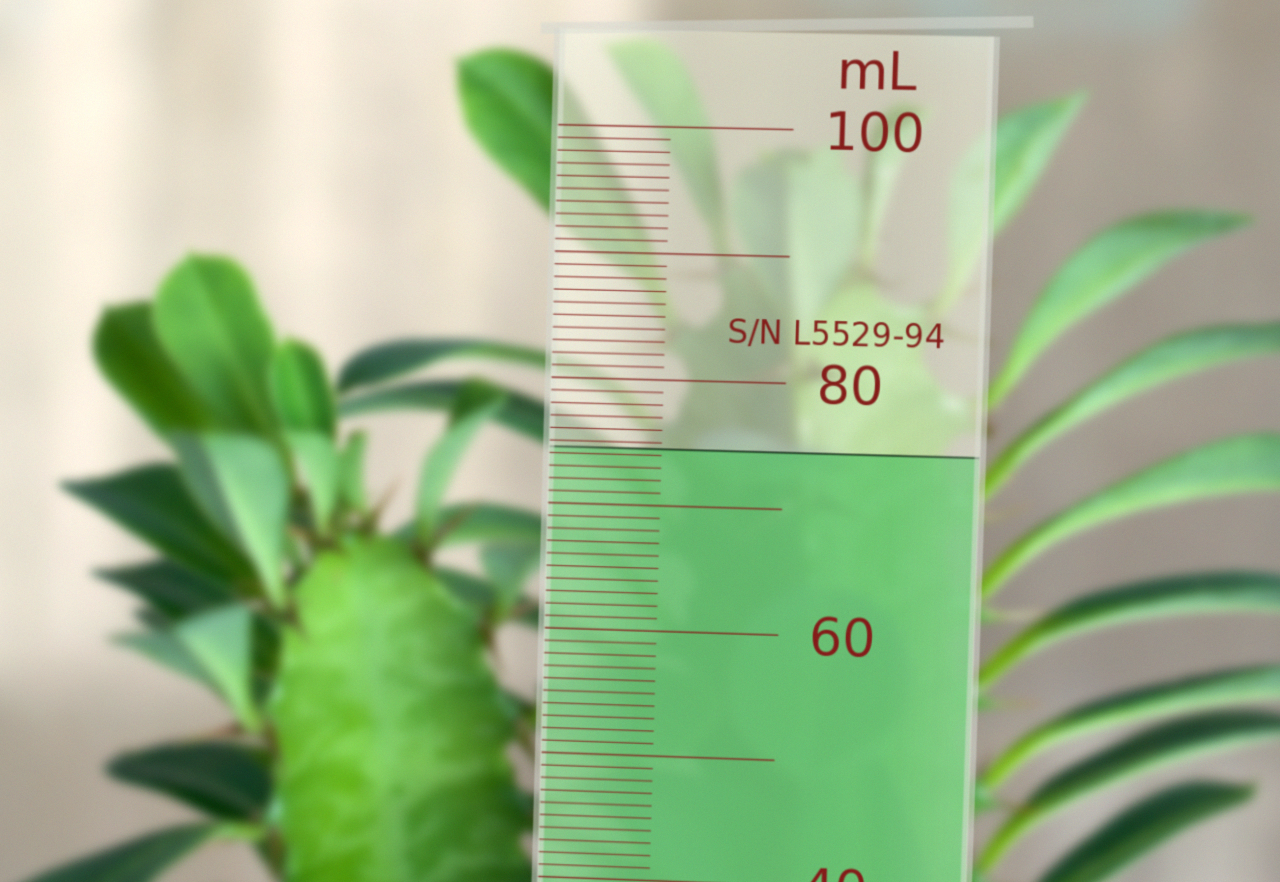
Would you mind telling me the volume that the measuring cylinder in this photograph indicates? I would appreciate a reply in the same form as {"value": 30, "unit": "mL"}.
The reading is {"value": 74.5, "unit": "mL"}
